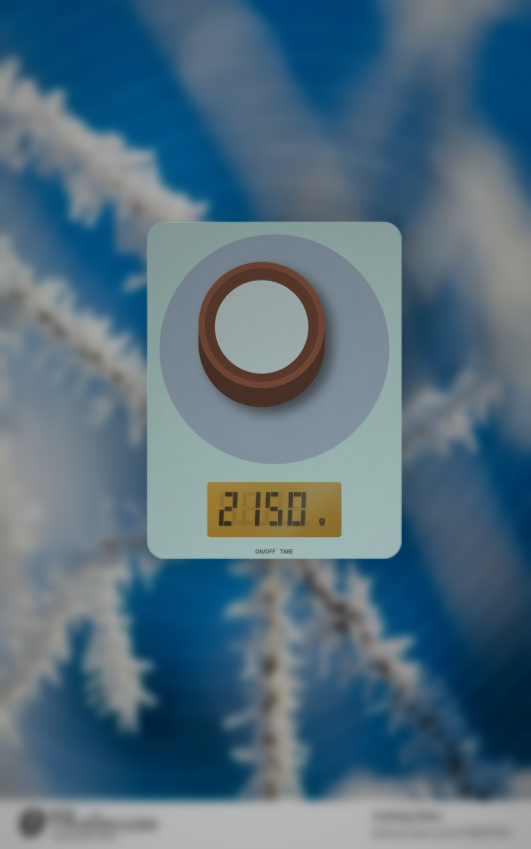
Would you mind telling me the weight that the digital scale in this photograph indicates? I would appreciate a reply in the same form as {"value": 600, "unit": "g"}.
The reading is {"value": 2150, "unit": "g"}
